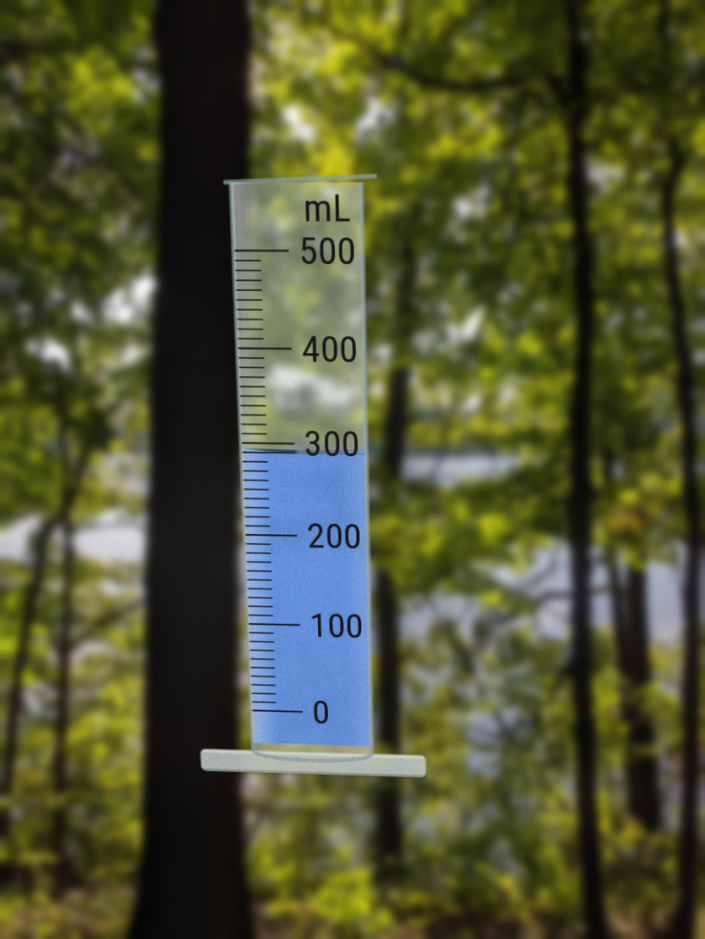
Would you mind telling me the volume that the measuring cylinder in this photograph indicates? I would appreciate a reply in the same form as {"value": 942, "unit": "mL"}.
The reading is {"value": 290, "unit": "mL"}
